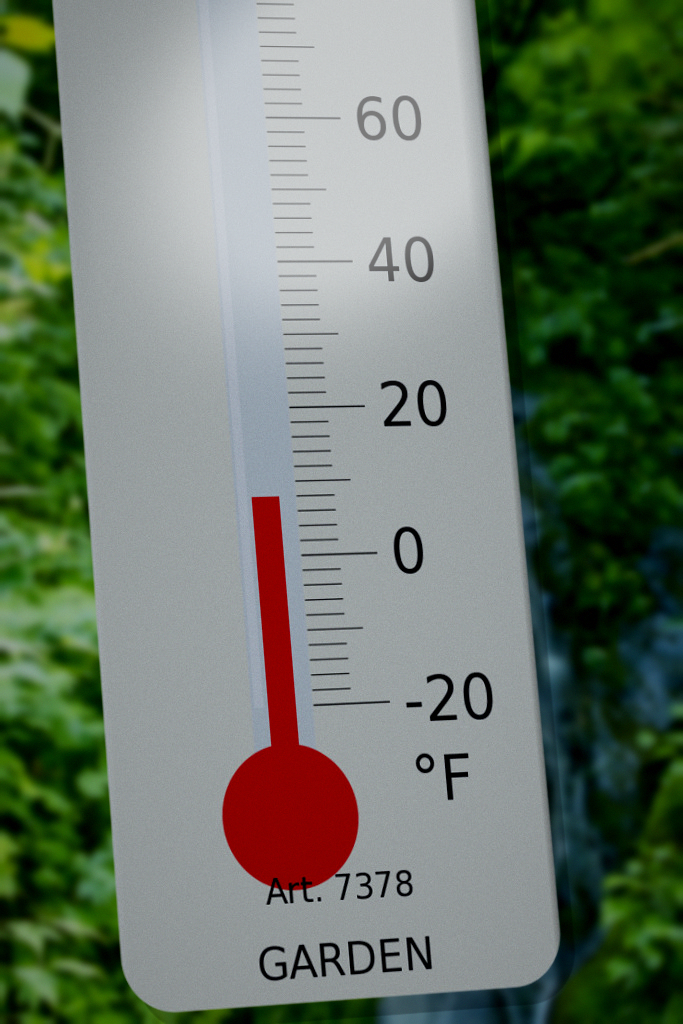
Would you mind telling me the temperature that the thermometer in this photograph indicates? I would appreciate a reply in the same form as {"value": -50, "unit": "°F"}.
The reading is {"value": 8, "unit": "°F"}
